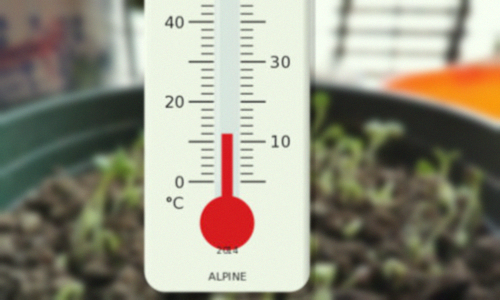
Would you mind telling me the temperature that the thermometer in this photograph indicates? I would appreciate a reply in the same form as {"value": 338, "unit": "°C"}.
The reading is {"value": 12, "unit": "°C"}
